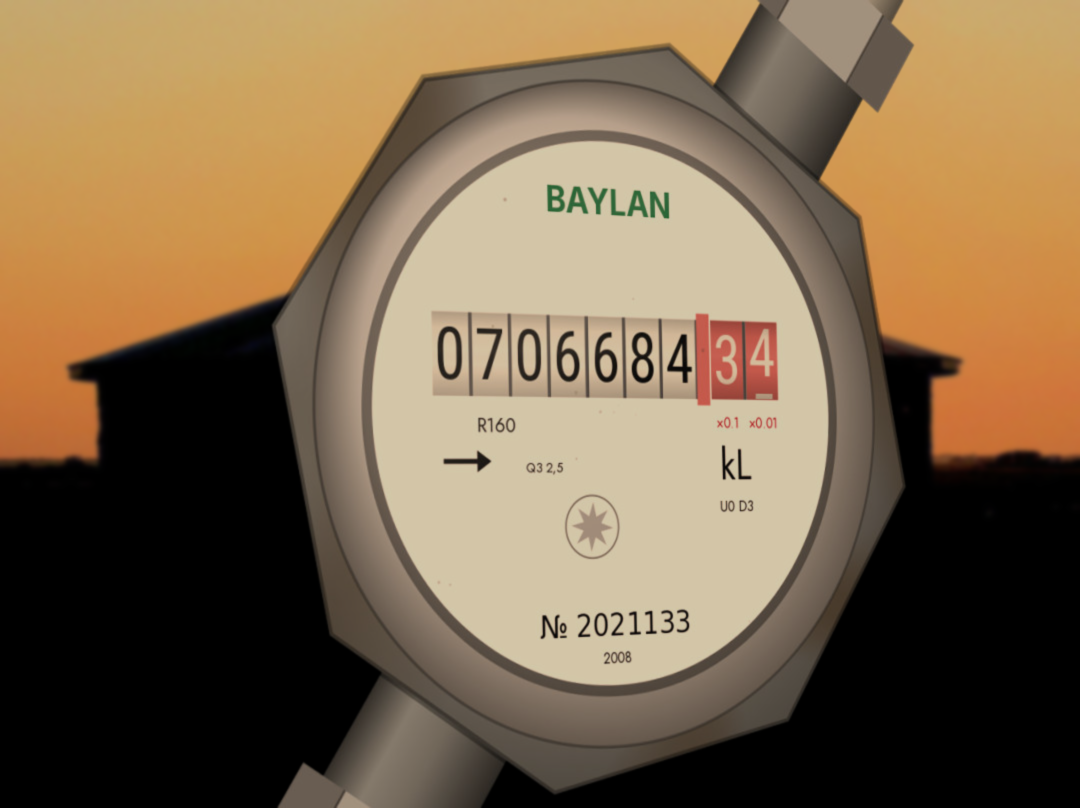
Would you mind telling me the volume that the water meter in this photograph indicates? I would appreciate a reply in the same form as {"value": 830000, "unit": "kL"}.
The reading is {"value": 706684.34, "unit": "kL"}
